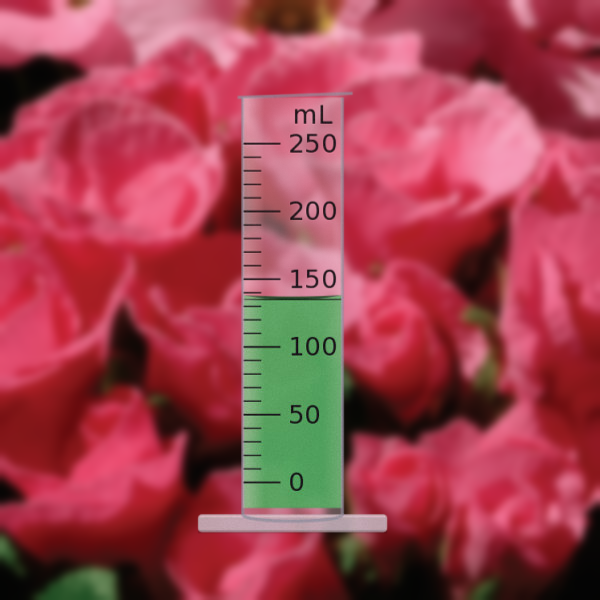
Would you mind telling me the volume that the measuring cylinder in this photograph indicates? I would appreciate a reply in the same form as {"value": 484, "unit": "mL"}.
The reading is {"value": 135, "unit": "mL"}
